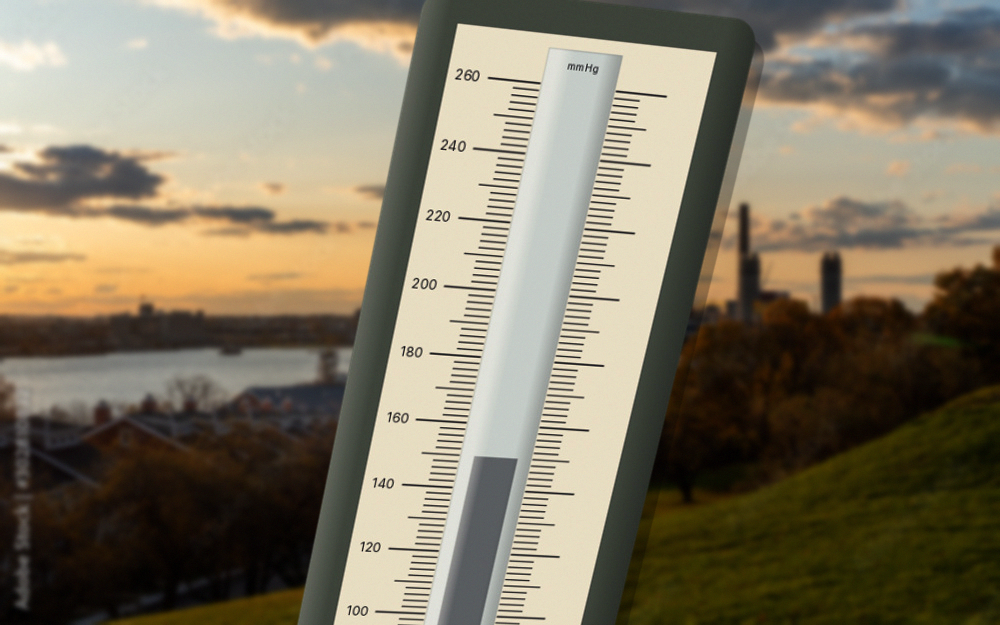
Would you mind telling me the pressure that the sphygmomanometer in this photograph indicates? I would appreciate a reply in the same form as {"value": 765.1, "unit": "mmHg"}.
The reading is {"value": 150, "unit": "mmHg"}
